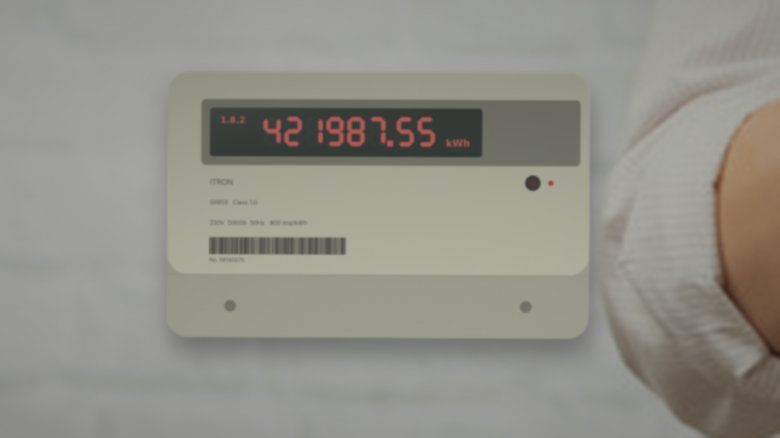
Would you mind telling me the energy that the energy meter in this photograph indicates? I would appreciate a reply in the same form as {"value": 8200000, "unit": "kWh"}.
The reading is {"value": 421987.55, "unit": "kWh"}
